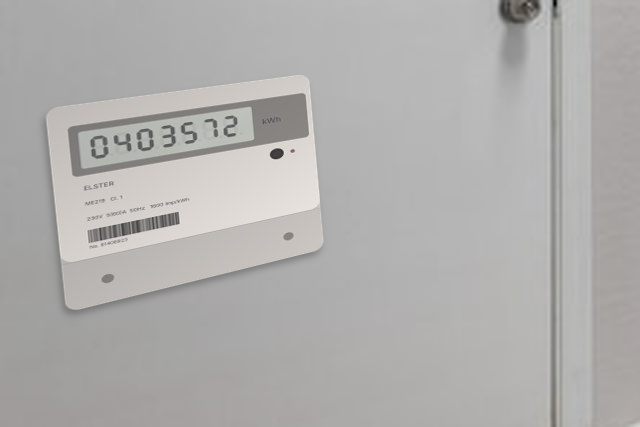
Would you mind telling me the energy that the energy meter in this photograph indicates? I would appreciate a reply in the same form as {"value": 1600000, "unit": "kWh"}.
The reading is {"value": 403572, "unit": "kWh"}
